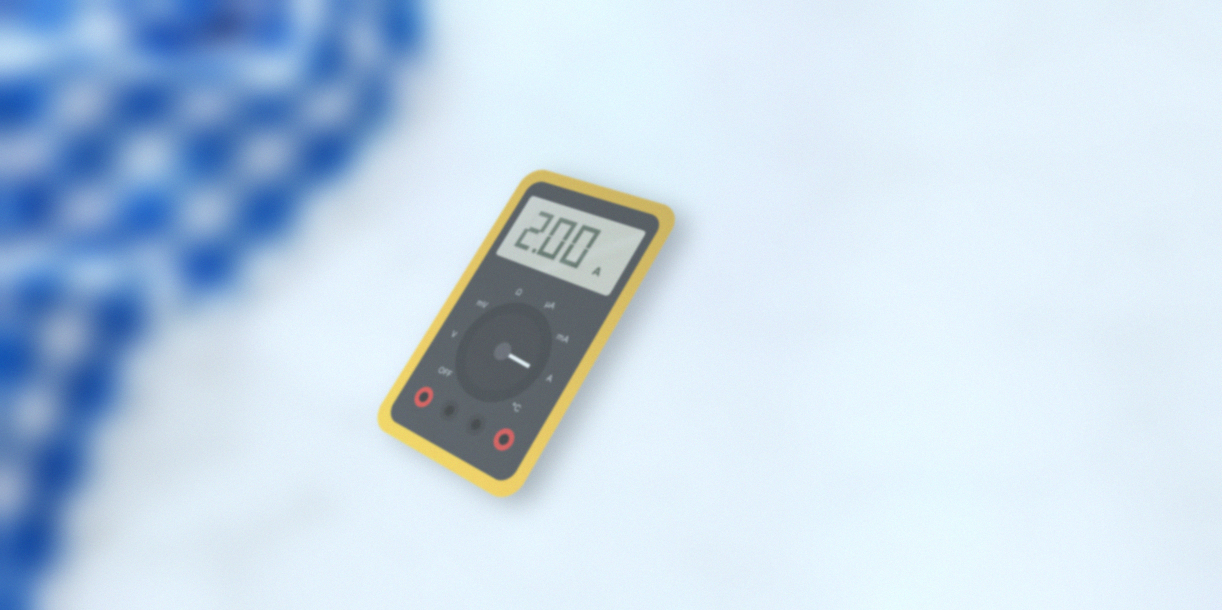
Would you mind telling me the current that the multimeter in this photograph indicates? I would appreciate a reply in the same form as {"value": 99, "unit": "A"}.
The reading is {"value": 2.00, "unit": "A"}
